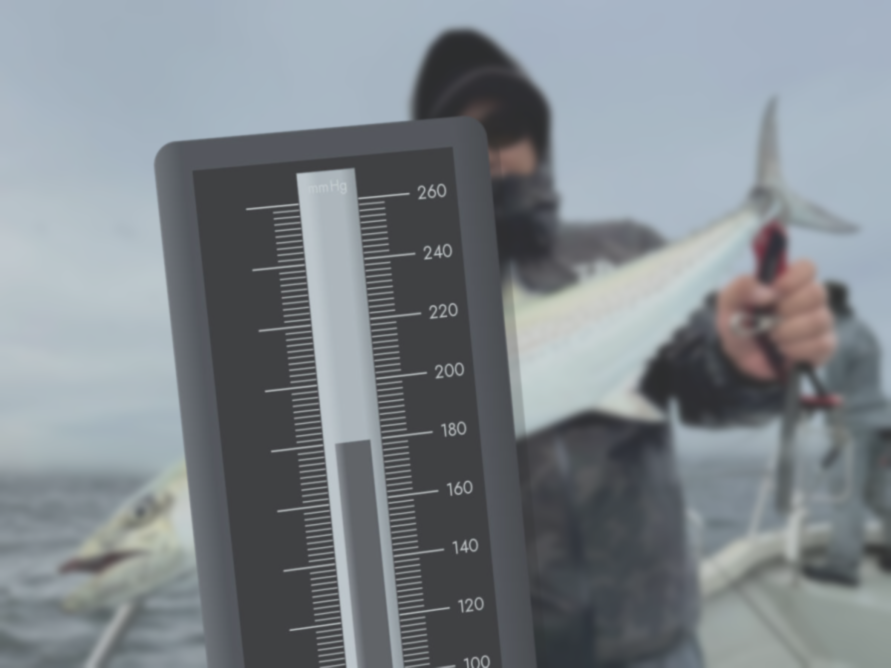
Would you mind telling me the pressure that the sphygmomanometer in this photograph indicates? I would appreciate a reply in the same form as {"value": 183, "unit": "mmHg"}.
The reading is {"value": 180, "unit": "mmHg"}
